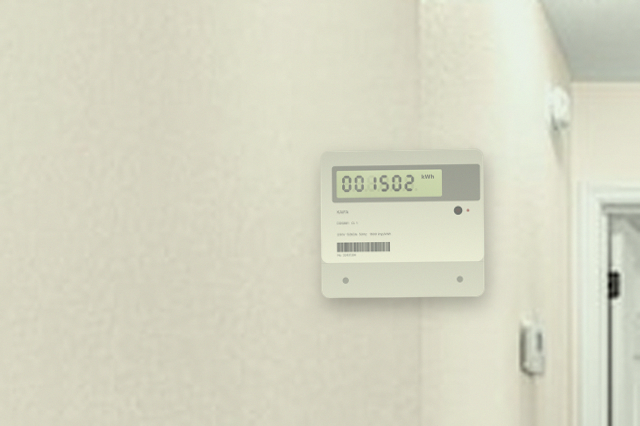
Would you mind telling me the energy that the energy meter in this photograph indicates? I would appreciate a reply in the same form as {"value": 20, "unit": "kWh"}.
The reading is {"value": 1502, "unit": "kWh"}
